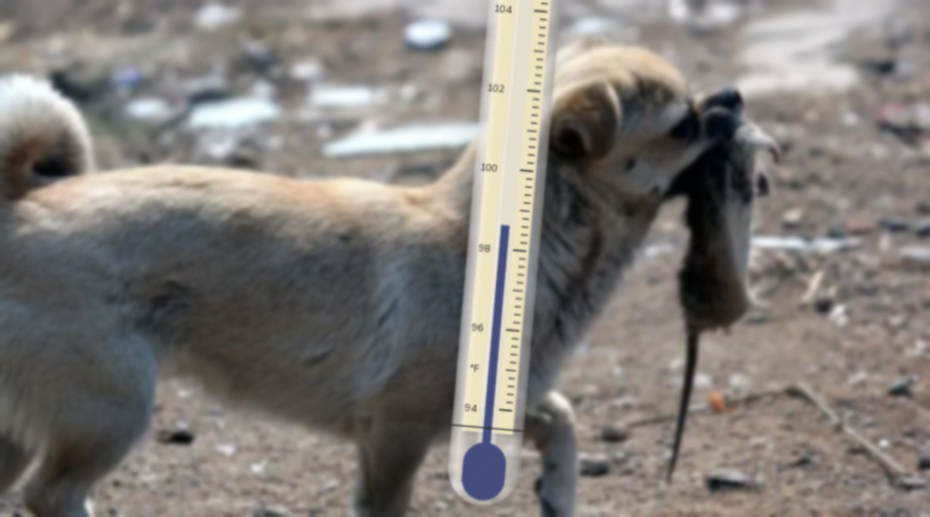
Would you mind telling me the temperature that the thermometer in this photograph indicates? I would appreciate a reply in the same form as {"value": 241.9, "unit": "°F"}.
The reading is {"value": 98.6, "unit": "°F"}
